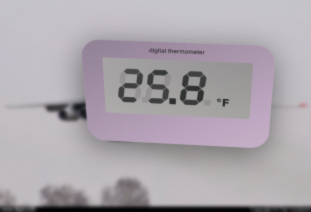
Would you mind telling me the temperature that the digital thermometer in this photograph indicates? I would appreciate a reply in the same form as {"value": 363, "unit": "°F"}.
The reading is {"value": 25.8, "unit": "°F"}
